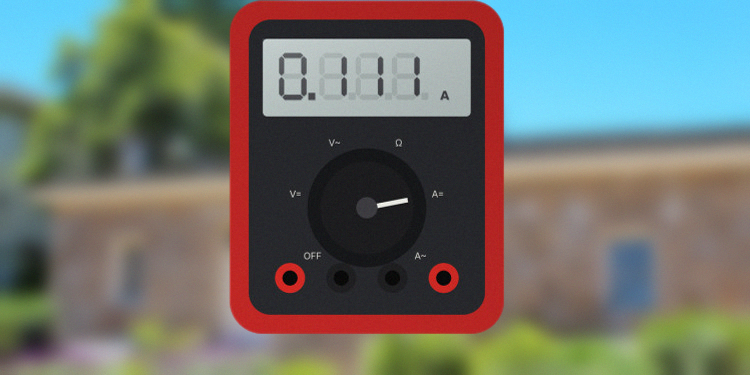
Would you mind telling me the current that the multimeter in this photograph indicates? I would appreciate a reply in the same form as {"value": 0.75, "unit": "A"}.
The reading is {"value": 0.111, "unit": "A"}
